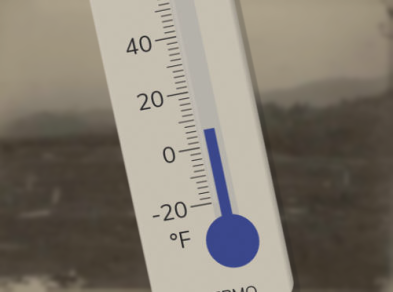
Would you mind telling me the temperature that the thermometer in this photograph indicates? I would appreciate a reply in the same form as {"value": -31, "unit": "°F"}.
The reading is {"value": 6, "unit": "°F"}
